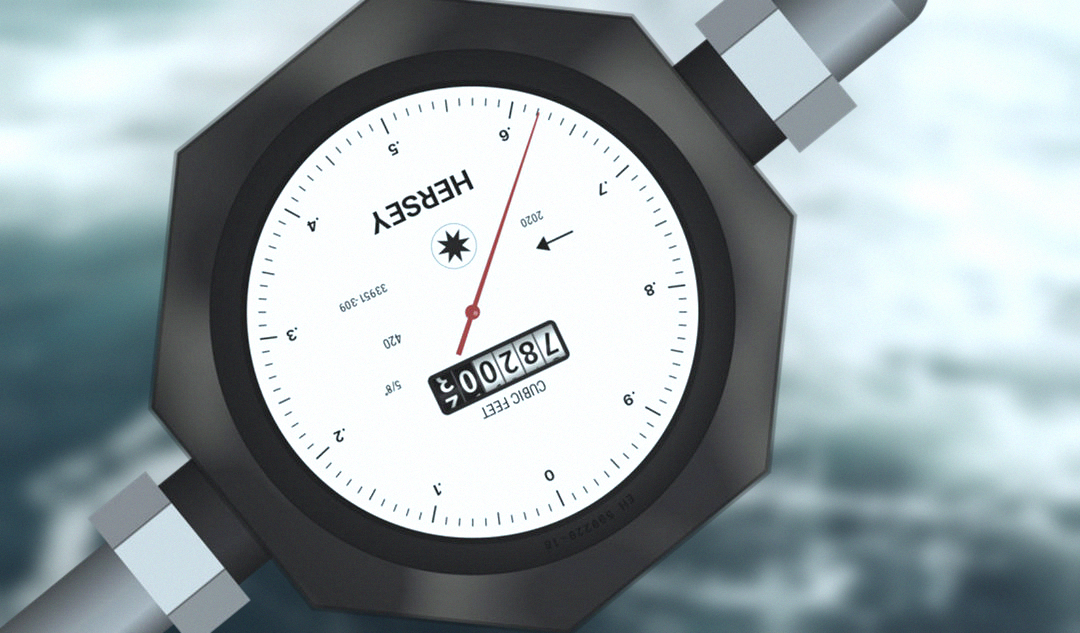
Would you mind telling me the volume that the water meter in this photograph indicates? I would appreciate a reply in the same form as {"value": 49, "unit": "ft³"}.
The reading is {"value": 782002.62, "unit": "ft³"}
